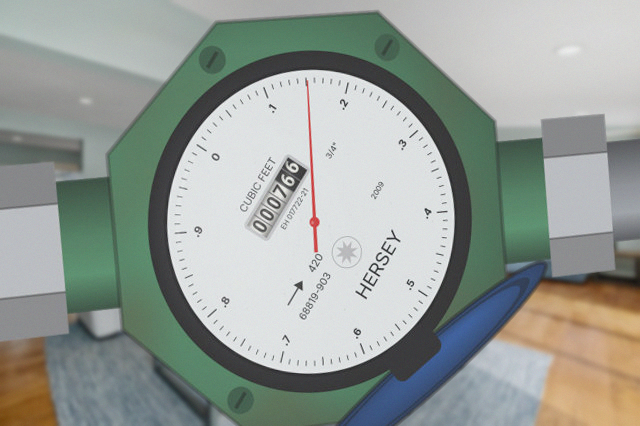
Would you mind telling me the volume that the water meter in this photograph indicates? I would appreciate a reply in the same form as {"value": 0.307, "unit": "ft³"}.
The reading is {"value": 766.15, "unit": "ft³"}
